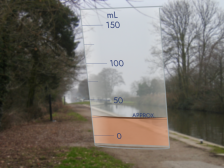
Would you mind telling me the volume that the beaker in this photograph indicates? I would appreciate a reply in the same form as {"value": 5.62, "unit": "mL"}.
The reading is {"value": 25, "unit": "mL"}
